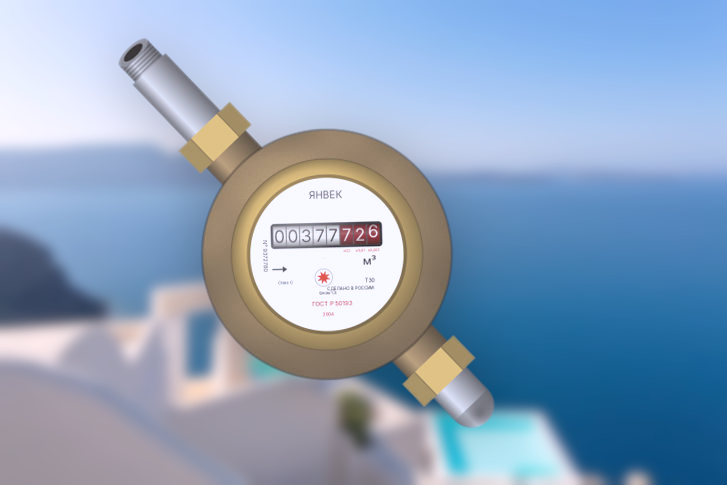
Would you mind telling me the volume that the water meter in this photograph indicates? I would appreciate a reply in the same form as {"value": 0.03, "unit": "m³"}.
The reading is {"value": 377.726, "unit": "m³"}
